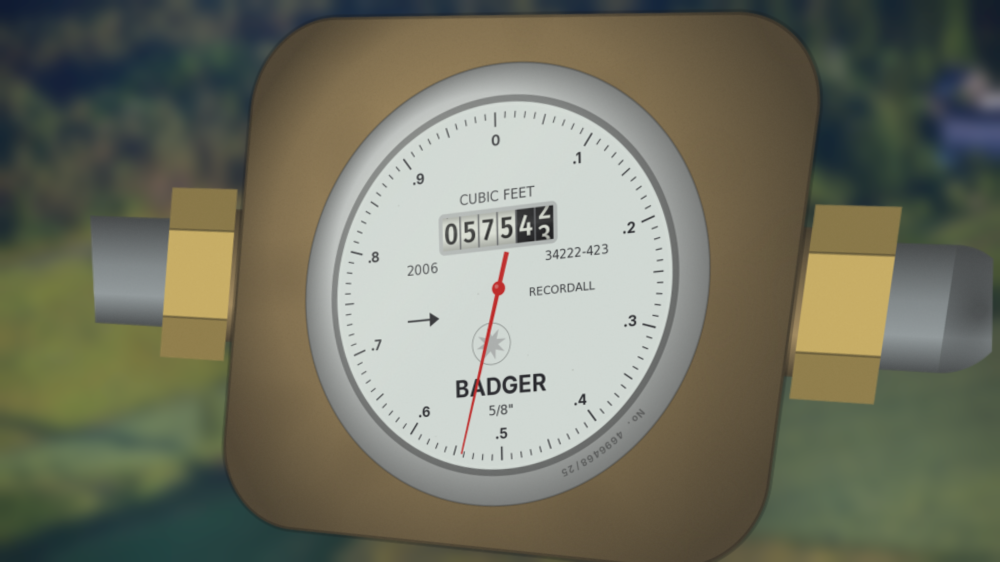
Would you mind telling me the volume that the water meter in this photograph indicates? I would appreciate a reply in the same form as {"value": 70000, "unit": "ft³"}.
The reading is {"value": 57542.54, "unit": "ft³"}
